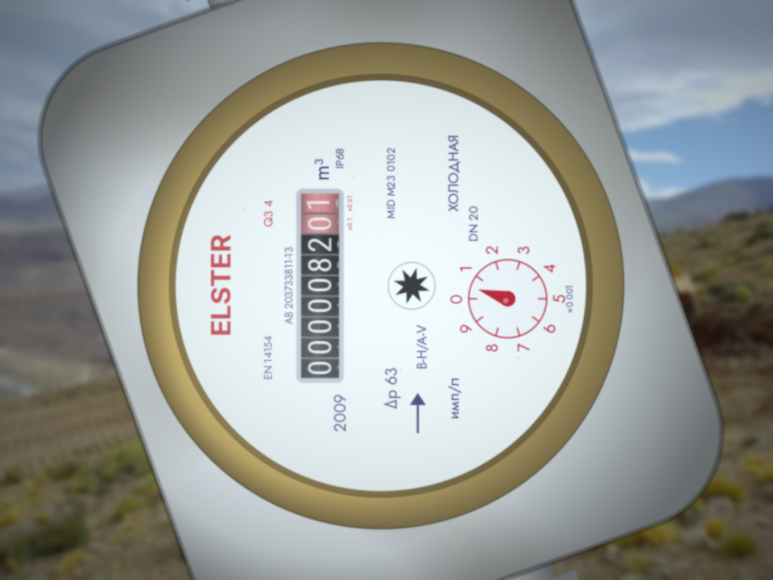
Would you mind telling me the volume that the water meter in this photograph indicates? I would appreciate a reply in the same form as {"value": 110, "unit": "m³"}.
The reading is {"value": 82.010, "unit": "m³"}
